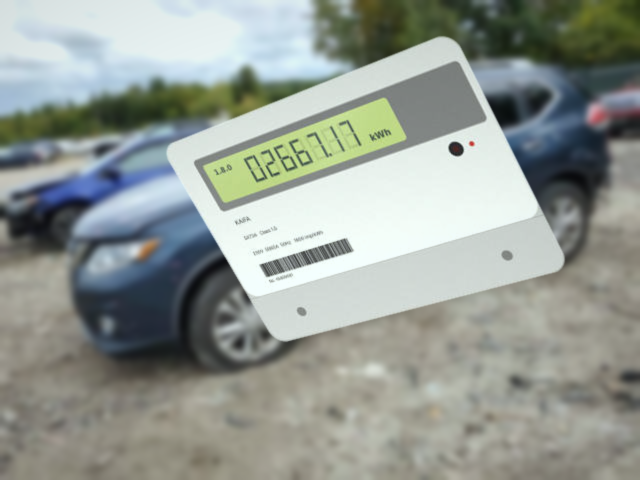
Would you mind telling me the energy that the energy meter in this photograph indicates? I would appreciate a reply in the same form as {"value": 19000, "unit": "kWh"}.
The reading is {"value": 2667.17, "unit": "kWh"}
